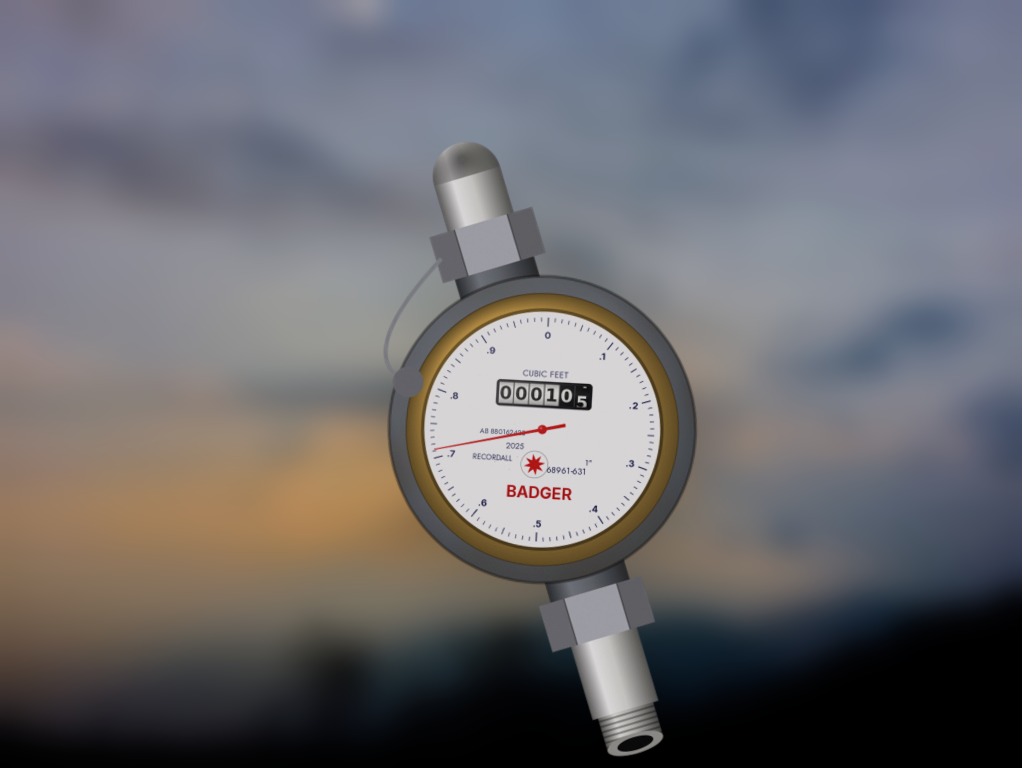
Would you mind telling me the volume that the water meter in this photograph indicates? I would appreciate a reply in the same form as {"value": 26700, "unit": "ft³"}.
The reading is {"value": 104.71, "unit": "ft³"}
